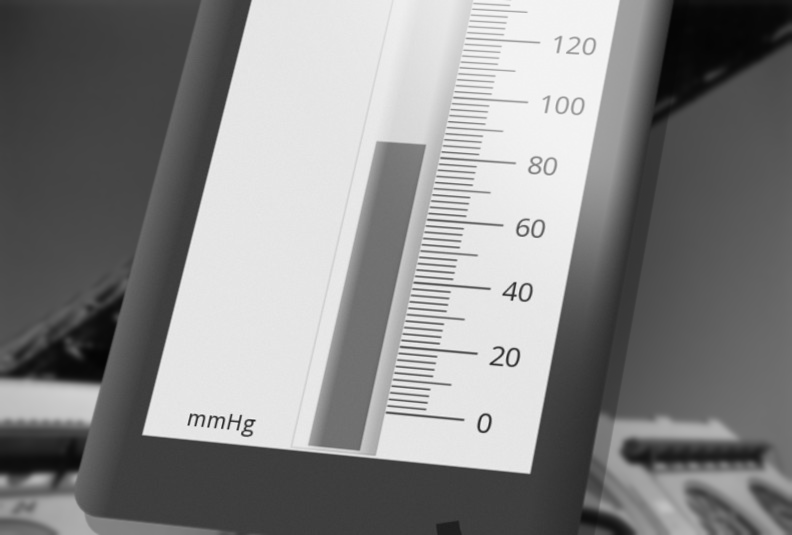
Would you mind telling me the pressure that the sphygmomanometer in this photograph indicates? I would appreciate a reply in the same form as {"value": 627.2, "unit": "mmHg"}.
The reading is {"value": 84, "unit": "mmHg"}
